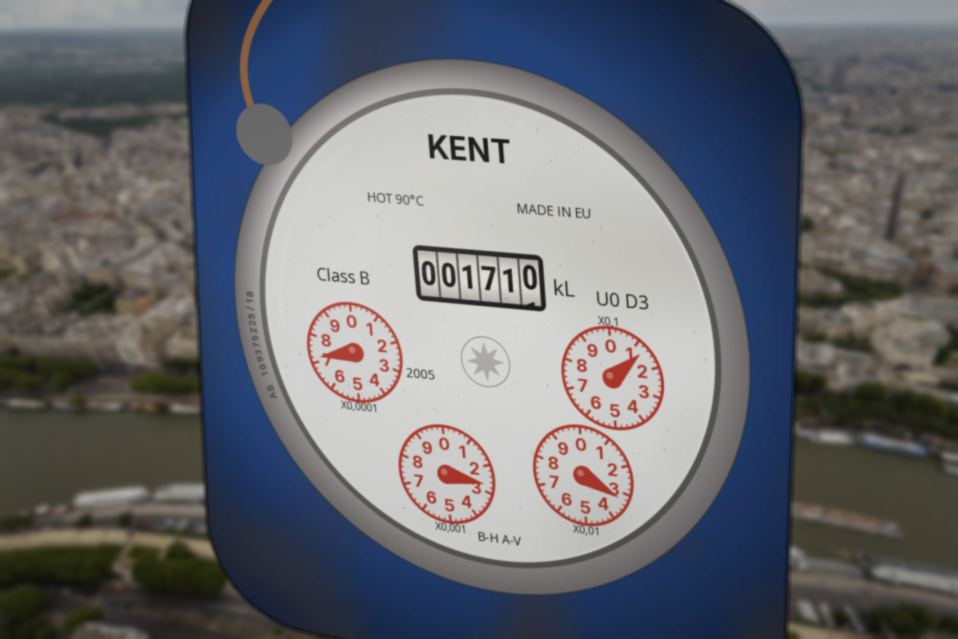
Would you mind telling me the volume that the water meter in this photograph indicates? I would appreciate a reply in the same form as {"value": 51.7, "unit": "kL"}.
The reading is {"value": 1710.1327, "unit": "kL"}
